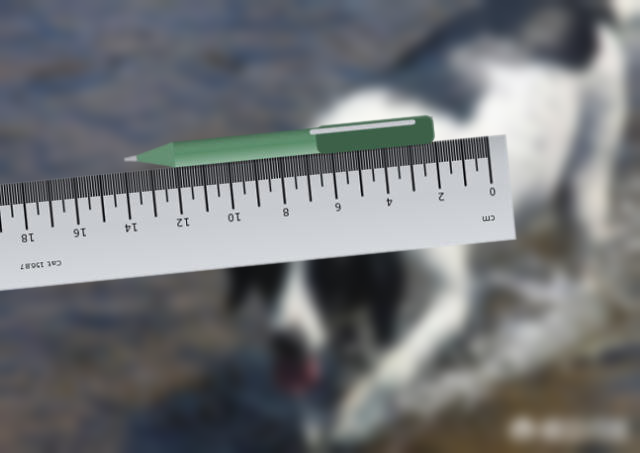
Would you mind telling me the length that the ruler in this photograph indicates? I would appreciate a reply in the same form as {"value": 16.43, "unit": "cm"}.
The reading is {"value": 12, "unit": "cm"}
